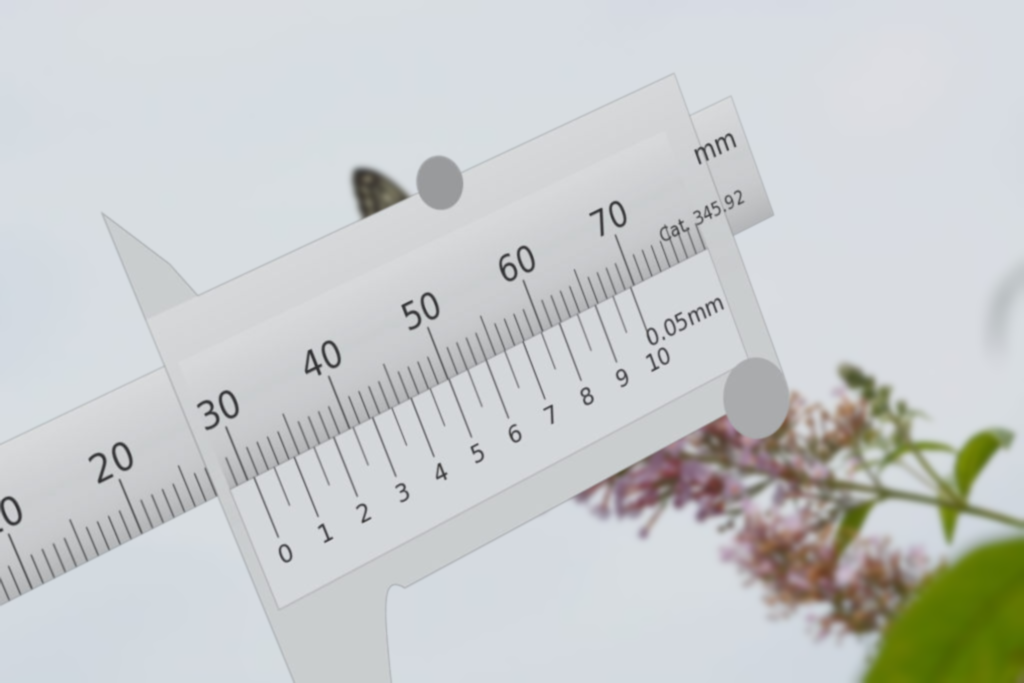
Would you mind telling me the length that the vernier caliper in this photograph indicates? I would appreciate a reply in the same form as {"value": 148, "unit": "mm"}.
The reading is {"value": 30.6, "unit": "mm"}
